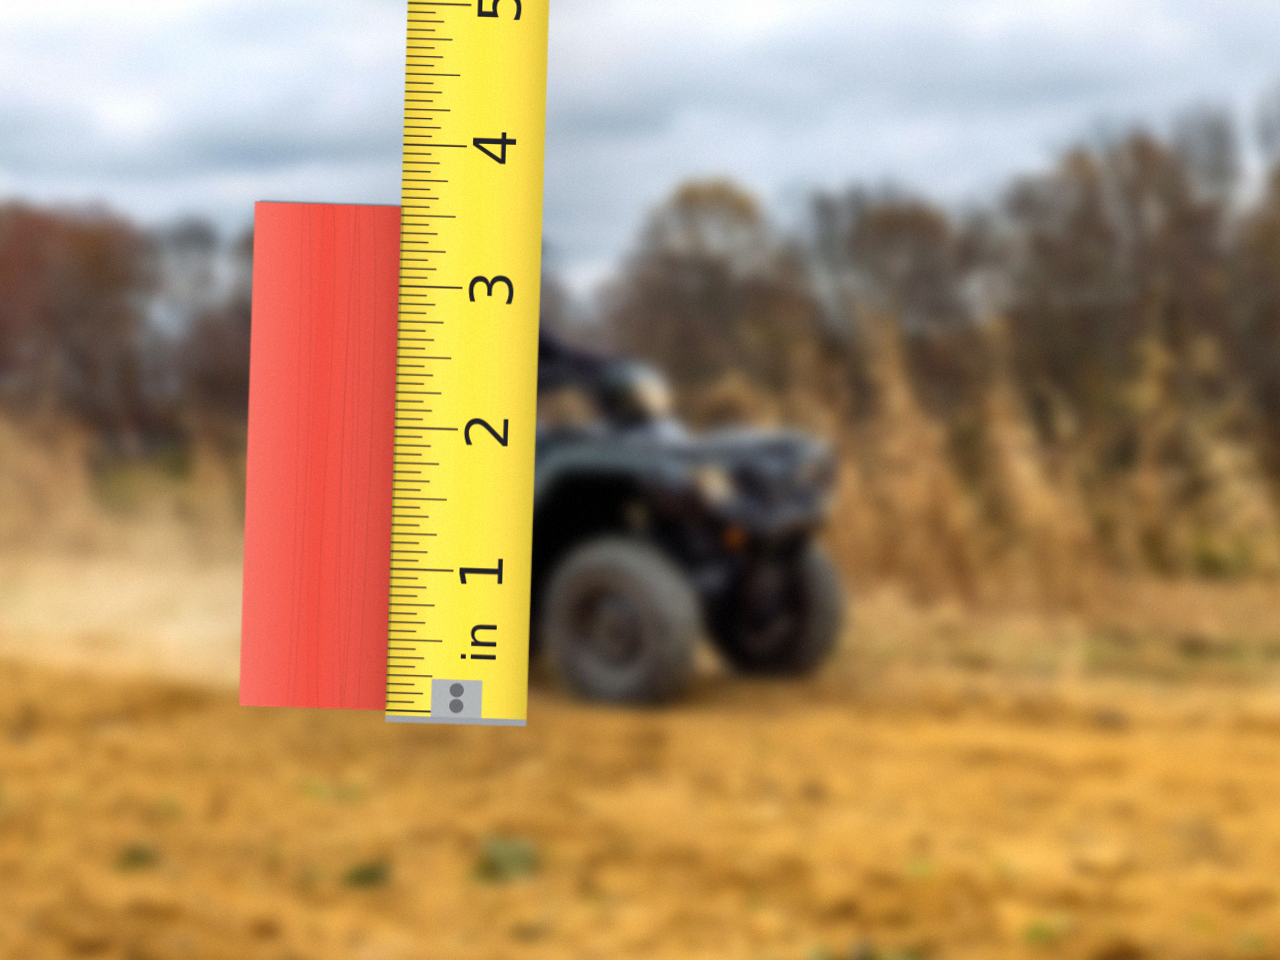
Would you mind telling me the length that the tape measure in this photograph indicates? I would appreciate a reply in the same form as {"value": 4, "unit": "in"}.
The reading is {"value": 3.5625, "unit": "in"}
